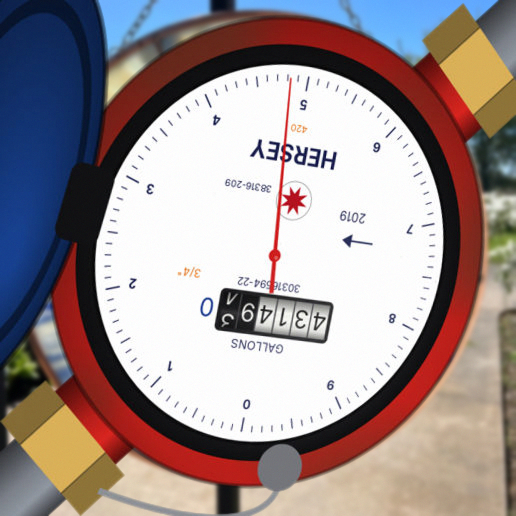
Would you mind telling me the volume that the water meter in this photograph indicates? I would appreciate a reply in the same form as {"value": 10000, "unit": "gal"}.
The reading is {"value": 4314934.8, "unit": "gal"}
